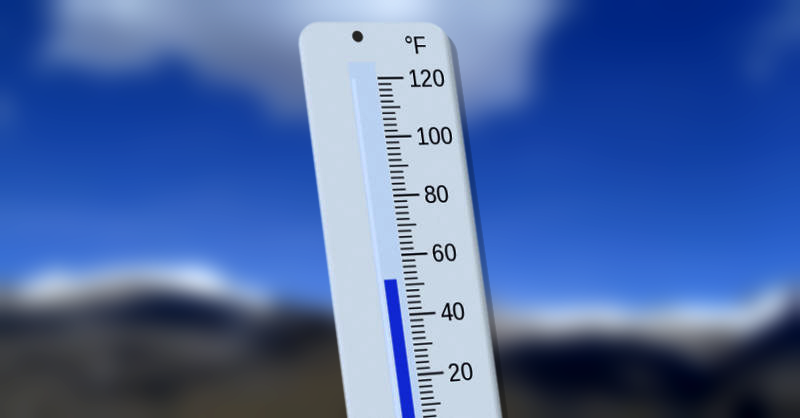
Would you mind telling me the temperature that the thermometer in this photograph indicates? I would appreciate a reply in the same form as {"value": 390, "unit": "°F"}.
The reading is {"value": 52, "unit": "°F"}
